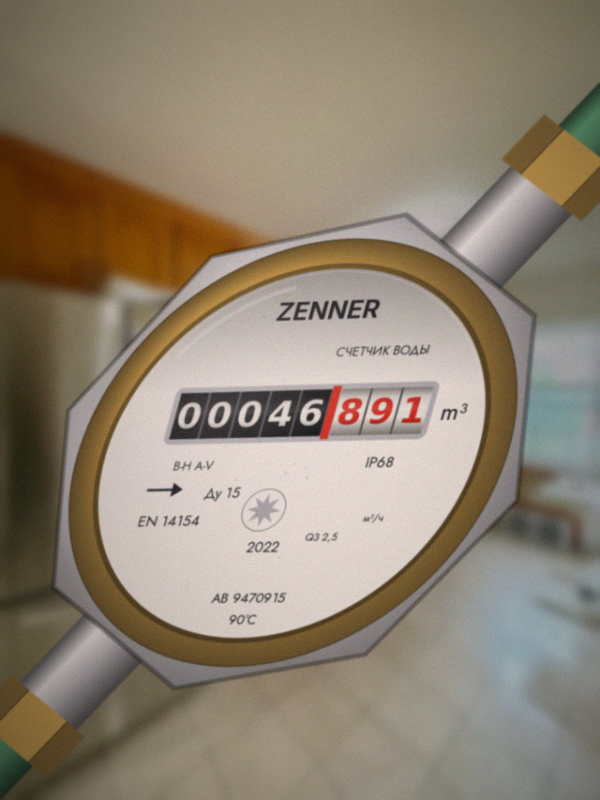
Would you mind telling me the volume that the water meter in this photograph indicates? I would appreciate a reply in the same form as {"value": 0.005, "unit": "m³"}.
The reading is {"value": 46.891, "unit": "m³"}
